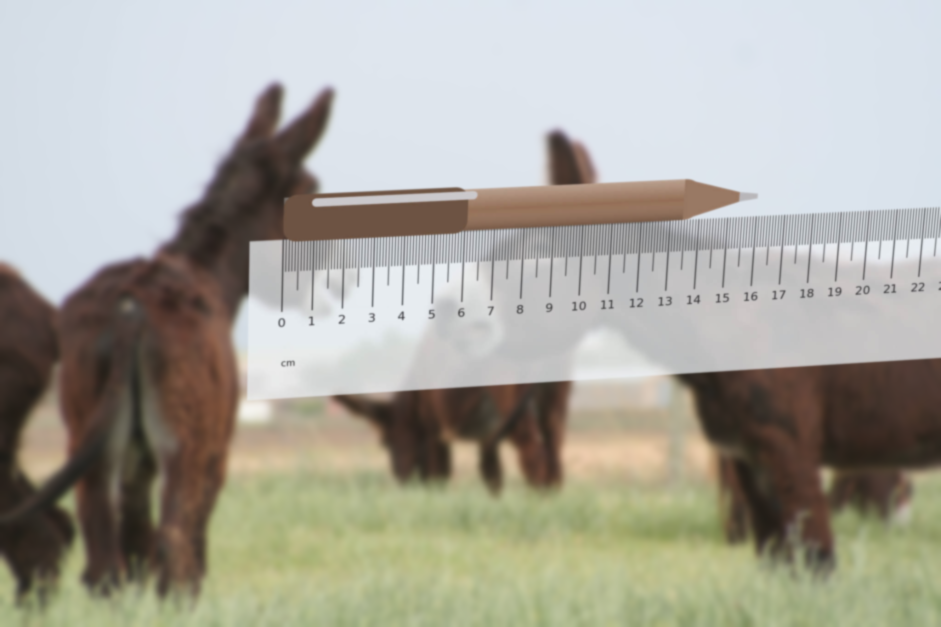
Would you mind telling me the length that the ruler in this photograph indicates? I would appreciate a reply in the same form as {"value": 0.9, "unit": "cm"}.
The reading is {"value": 16, "unit": "cm"}
